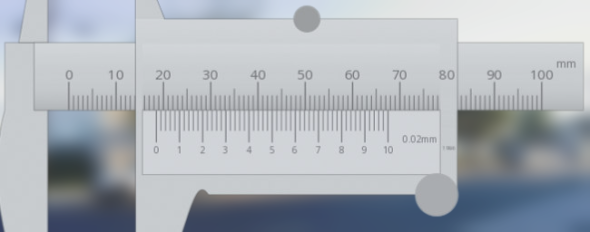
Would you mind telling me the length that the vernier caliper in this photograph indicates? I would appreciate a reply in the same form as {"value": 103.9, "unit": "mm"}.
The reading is {"value": 18.5, "unit": "mm"}
